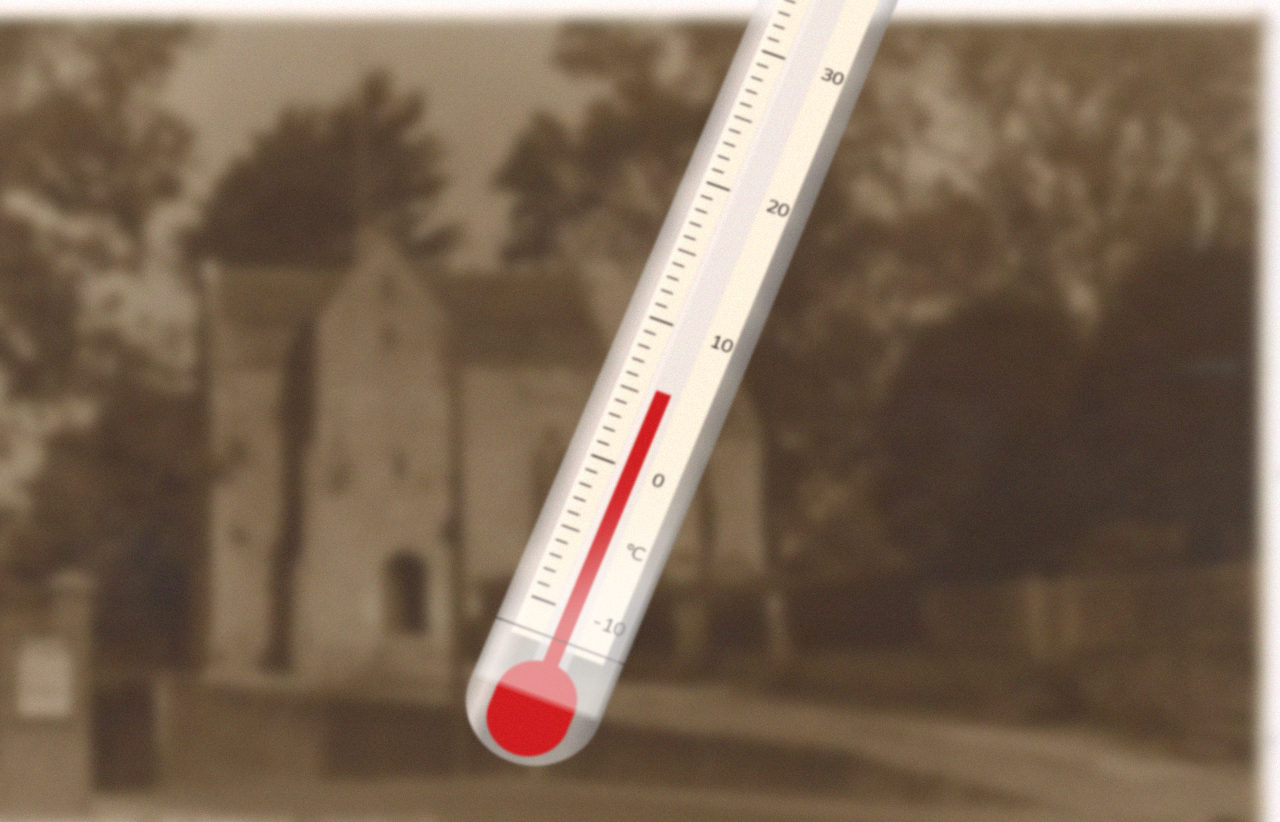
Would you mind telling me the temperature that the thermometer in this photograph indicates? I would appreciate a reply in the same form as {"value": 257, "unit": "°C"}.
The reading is {"value": 5.5, "unit": "°C"}
